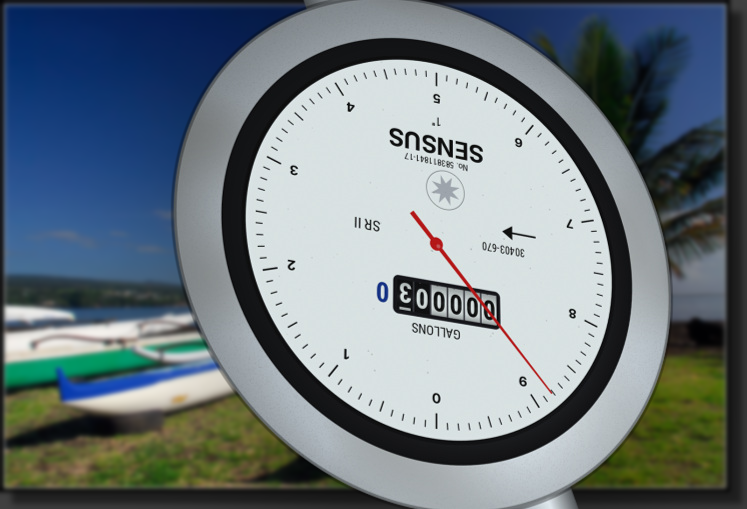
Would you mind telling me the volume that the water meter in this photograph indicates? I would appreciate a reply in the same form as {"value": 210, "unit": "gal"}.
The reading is {"value": 28.8, "unit": "gal"}
